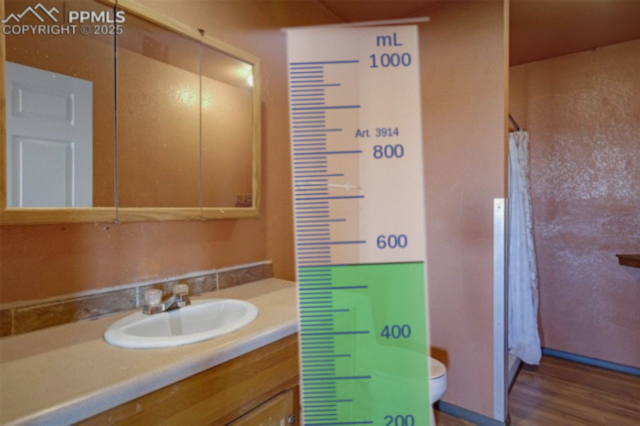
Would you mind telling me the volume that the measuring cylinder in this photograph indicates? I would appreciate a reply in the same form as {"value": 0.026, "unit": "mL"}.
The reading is {"value": 550, "unit": "mL"}
